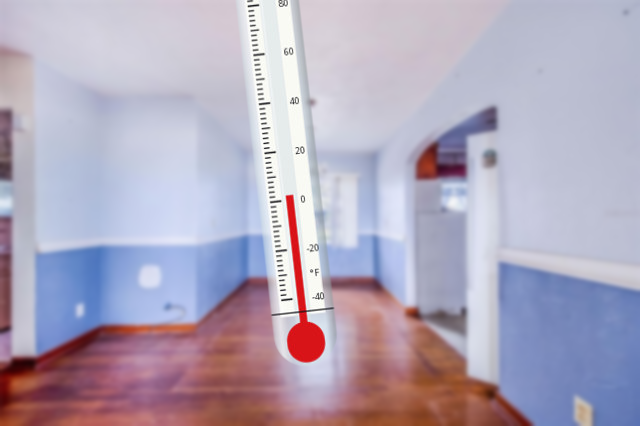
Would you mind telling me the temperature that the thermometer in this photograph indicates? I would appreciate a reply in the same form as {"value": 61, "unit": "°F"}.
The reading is {"value": 2, "unit": "°F"}
